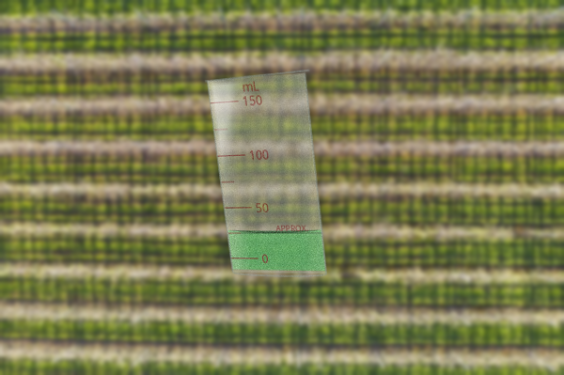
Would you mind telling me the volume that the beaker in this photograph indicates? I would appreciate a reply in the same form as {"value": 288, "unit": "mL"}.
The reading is {"value": 25, "unit": "mL"}
